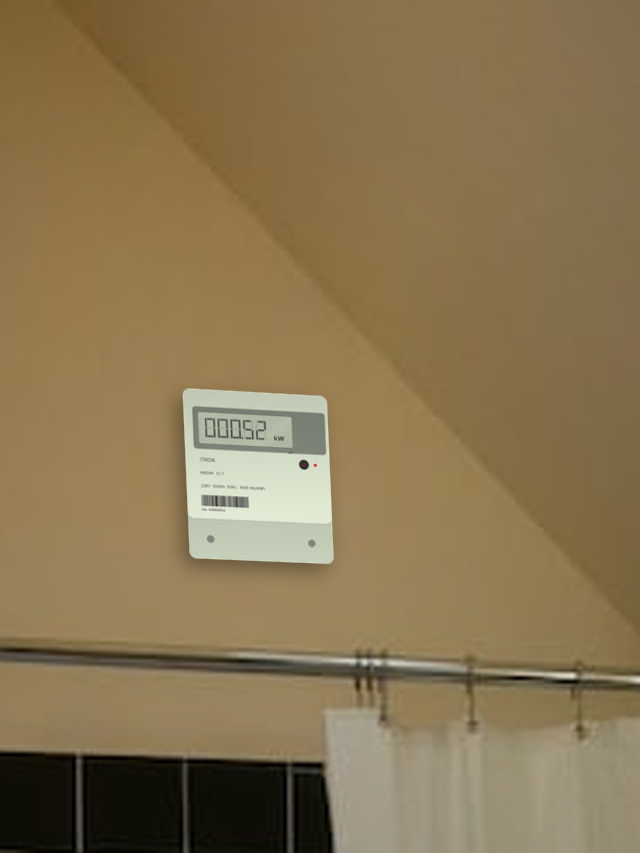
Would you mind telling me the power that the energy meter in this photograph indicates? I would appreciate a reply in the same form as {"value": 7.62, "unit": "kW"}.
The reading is {"value": 0.52, "unit": "kW"}
